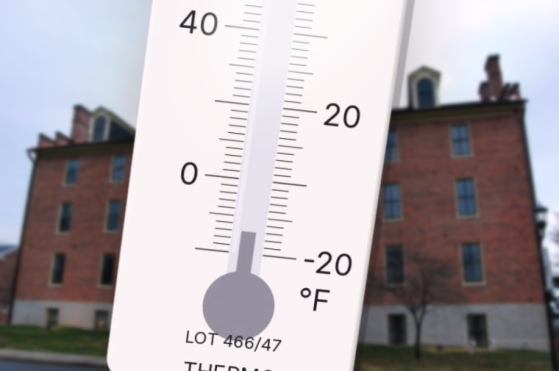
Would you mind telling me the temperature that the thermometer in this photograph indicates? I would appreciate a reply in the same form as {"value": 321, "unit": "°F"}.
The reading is {"value": -14, "unit": "°F"}
